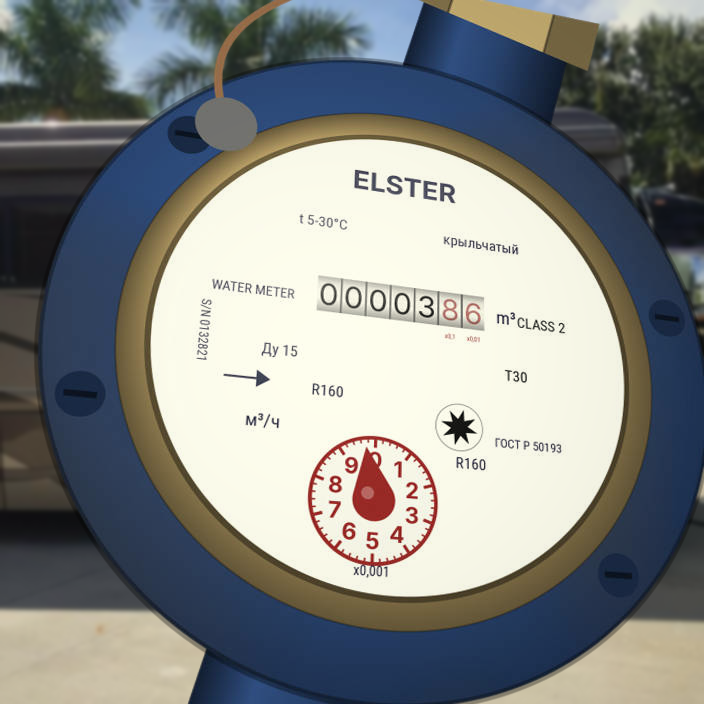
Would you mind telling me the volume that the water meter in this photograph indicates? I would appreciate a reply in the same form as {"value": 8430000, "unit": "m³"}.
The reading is {"value": 3.859, "unit": "m³"}
